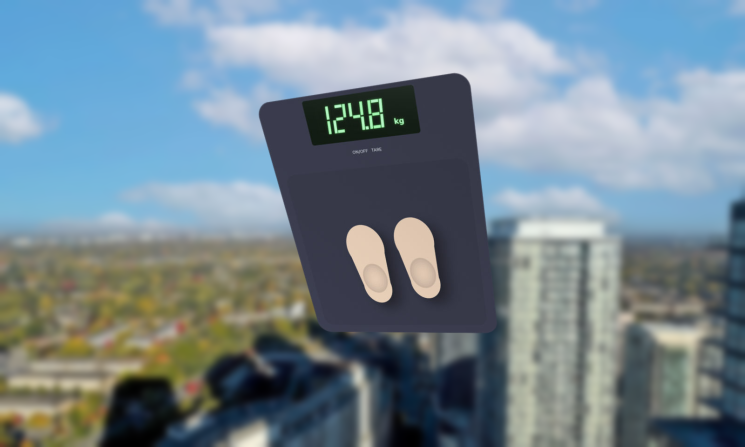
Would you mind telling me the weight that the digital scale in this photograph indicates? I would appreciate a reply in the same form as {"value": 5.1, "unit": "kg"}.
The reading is {"value": 124.8, "unit": "kg"}
